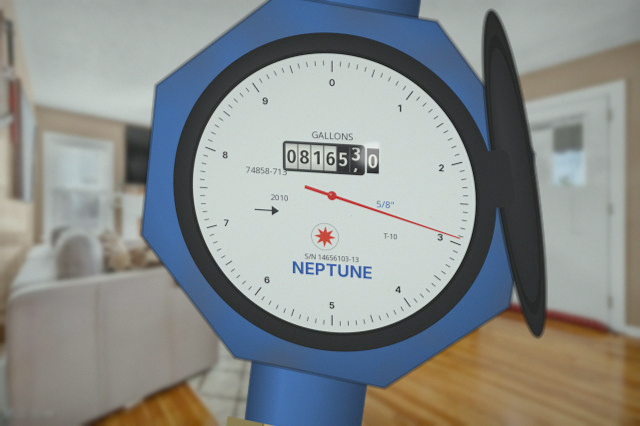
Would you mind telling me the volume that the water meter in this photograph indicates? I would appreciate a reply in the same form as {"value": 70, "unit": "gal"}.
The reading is {"value": 816532.9, "unit": "gal"}
